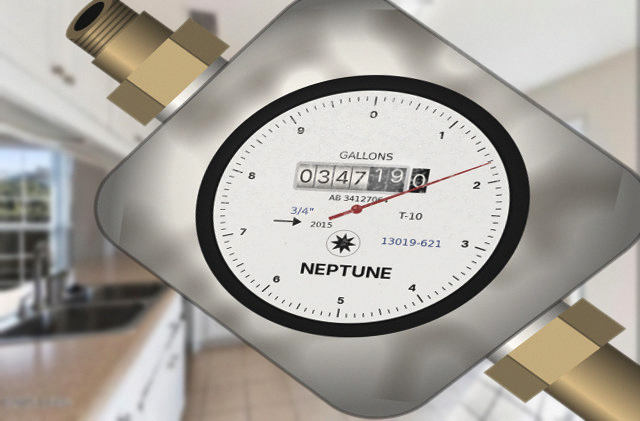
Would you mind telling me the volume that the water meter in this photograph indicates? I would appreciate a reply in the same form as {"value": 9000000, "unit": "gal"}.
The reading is {"value": 347191.7, "unit": "gal"}
